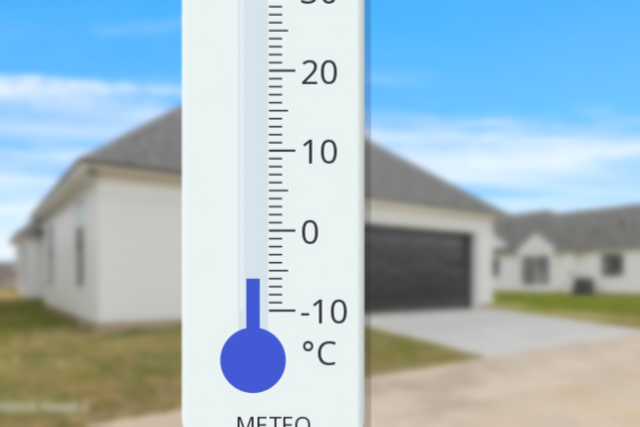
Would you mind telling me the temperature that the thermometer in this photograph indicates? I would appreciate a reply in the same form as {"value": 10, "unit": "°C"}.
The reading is {"value": -6, "unit": "°C"}
